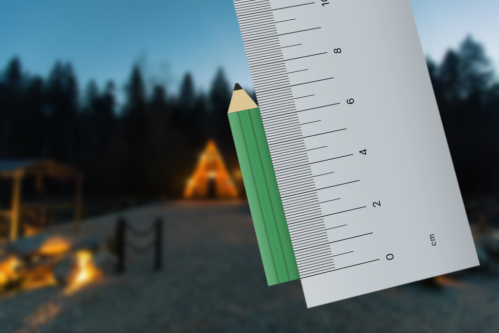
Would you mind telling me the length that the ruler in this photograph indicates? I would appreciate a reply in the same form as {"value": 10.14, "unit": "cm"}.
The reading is {"value": 7.5, "unit": "cm"}
